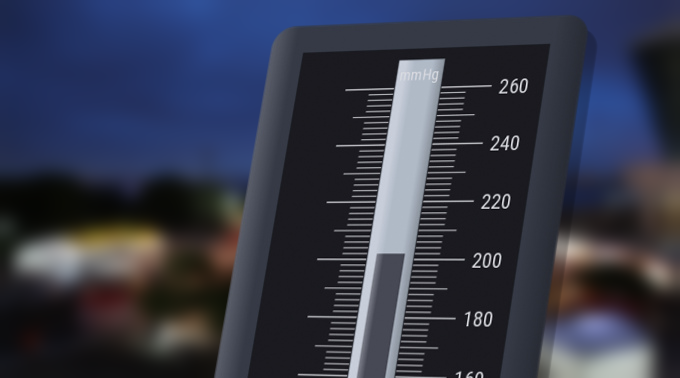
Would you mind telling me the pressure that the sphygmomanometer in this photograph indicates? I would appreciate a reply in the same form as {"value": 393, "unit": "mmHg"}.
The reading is {"value": 202, "unit": "mmHg"}
